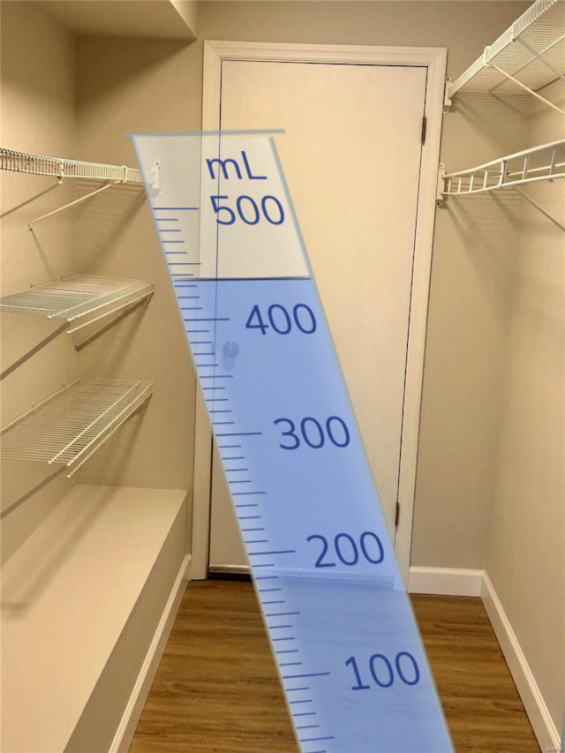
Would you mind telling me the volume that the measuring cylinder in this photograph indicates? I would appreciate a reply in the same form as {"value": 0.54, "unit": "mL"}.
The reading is {"value": 435, "unit": "mL"}
